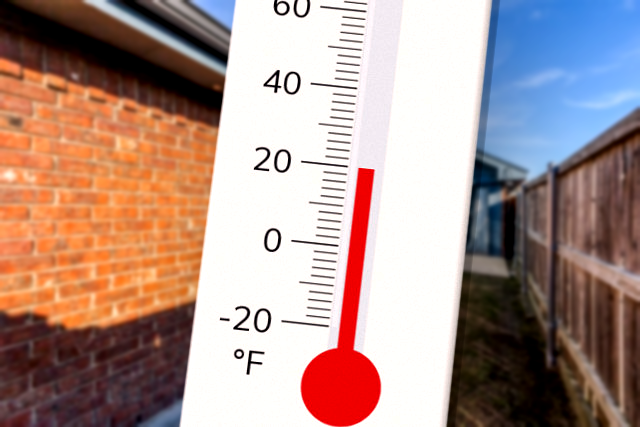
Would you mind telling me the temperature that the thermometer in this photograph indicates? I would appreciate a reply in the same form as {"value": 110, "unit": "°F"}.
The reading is {"value": 20, "unit": "°F"}
